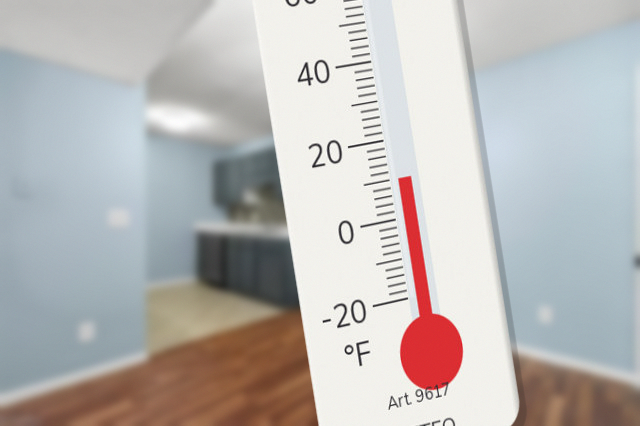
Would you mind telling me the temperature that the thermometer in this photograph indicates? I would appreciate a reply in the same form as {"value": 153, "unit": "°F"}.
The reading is {"value": 10, "unit": "°F"}
